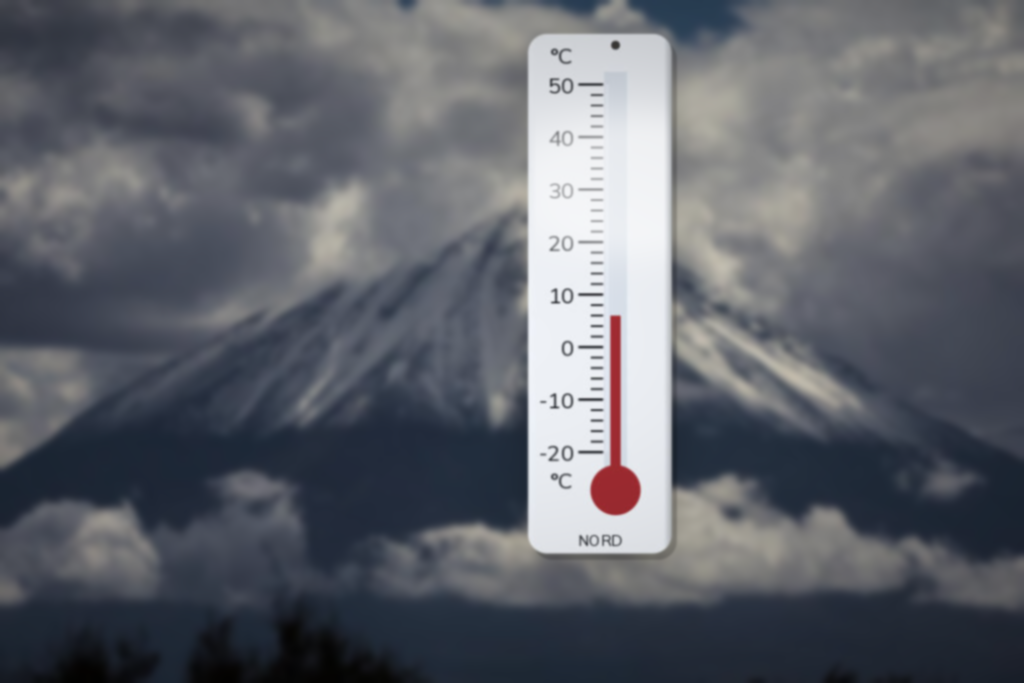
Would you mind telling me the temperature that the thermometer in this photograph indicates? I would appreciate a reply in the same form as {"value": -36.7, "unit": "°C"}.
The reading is {"value": 6, "unit": "°C"}
